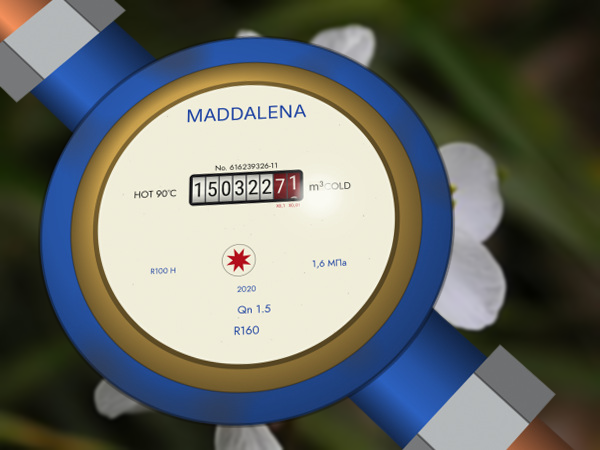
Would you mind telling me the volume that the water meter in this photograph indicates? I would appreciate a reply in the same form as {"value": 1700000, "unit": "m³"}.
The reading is {"value": 150322.71, "unit": "m³"}
